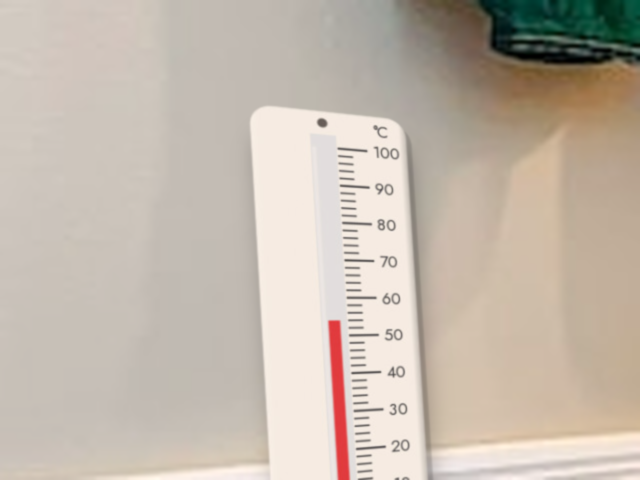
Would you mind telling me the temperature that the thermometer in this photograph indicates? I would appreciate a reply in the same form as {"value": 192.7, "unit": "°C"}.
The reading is {"value": 54, "unit": "°C"}
